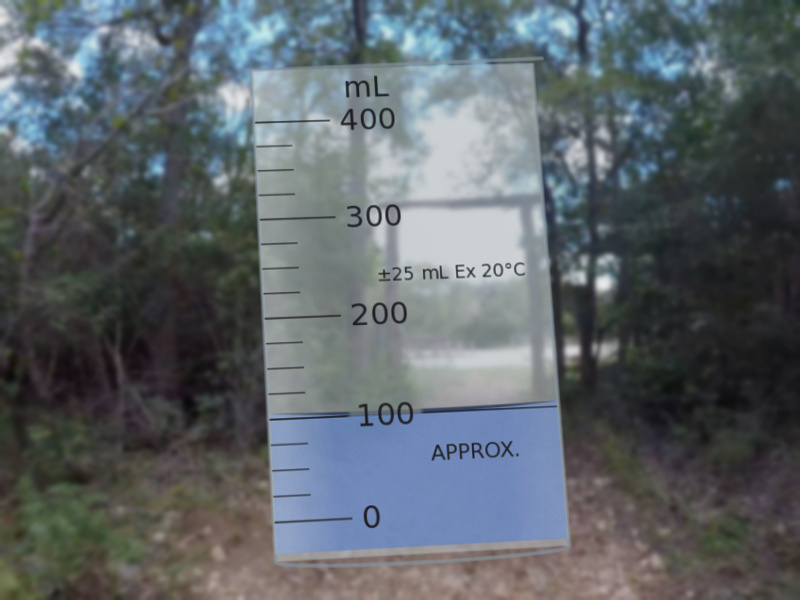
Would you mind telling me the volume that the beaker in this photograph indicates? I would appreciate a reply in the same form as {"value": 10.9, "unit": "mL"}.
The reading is {"value": 100, "unit": "mL"}
